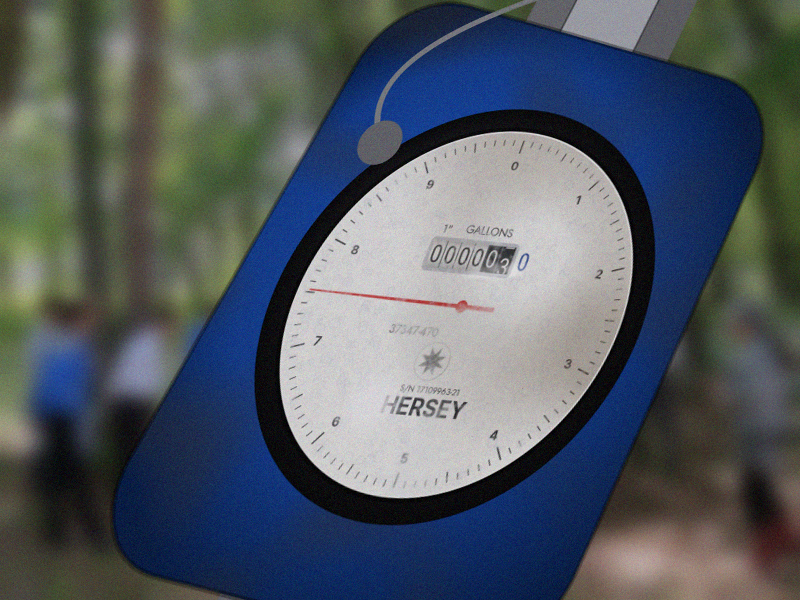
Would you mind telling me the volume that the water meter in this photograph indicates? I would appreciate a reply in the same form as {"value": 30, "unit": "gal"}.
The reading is {"value": 27.5, "unit": "gal"}
